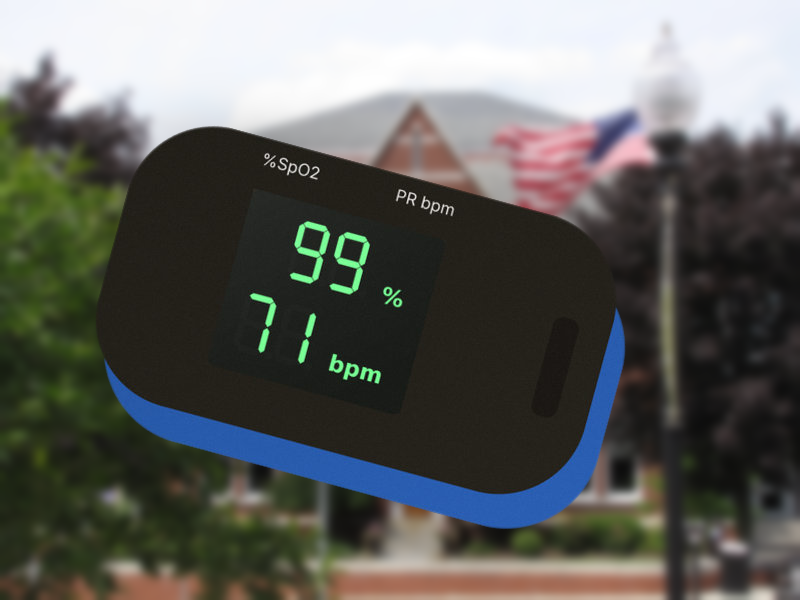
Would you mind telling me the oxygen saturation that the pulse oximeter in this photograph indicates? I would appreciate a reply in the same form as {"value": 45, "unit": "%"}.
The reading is {"value": 99, "unit": "%"}
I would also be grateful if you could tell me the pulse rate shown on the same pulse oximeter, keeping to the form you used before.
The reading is {"value": 71, "unit": "bpm"}
